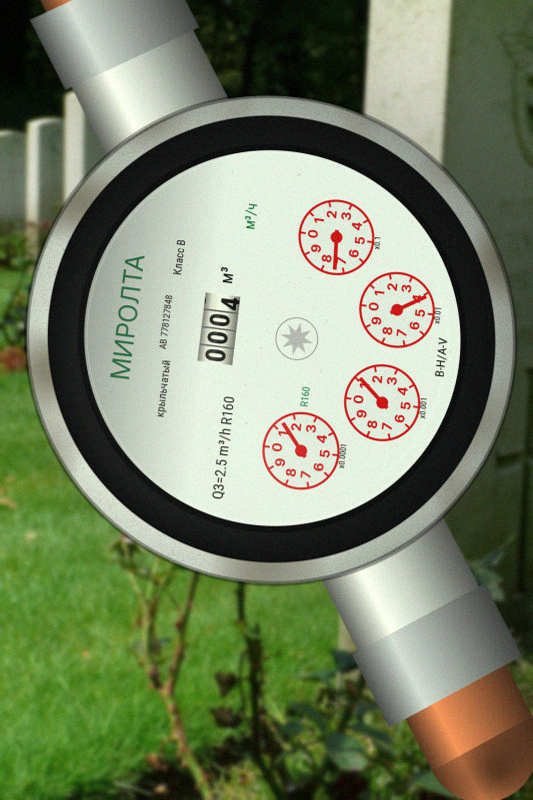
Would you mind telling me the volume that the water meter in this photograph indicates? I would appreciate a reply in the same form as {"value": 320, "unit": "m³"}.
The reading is {"value": 3.7411, "unit": "m³"}
